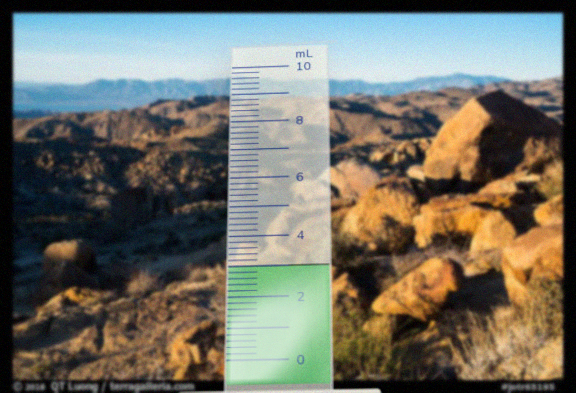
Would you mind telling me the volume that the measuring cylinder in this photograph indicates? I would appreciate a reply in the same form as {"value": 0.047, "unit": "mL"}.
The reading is {"value": 3, "unit": "mL"}
